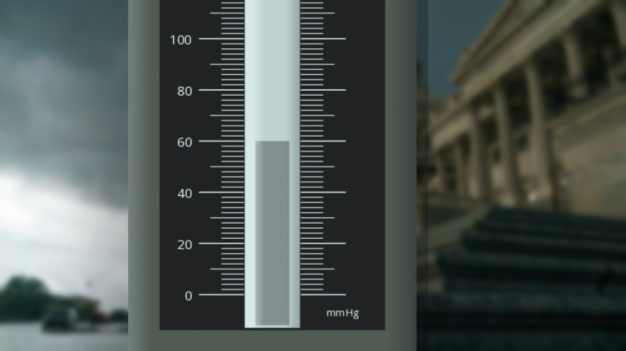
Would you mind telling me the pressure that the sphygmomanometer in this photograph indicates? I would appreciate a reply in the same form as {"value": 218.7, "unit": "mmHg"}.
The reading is {"value": 60, "unit": "mmHg"}
